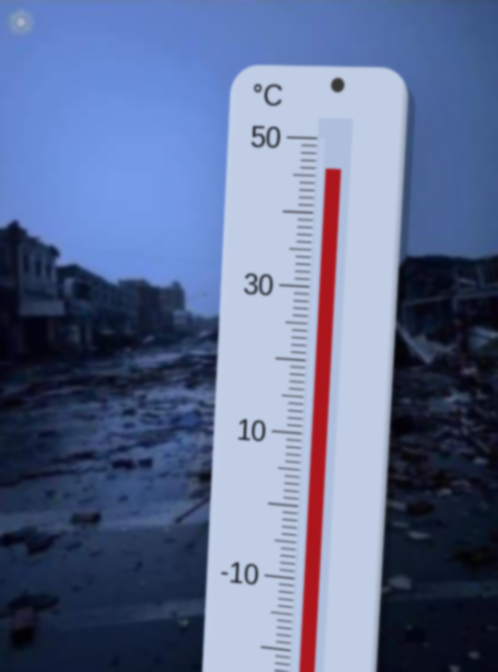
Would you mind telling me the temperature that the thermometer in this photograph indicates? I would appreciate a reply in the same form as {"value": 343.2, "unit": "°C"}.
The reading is {"value": 46, "unit": "°C"}
